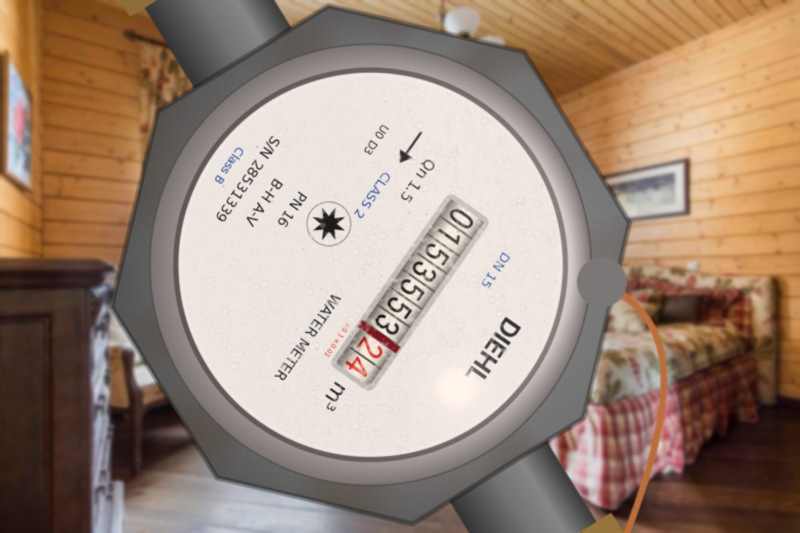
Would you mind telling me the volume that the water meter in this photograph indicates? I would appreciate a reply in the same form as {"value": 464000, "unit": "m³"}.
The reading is {"value": 153553.24, "unit": "m³"}
